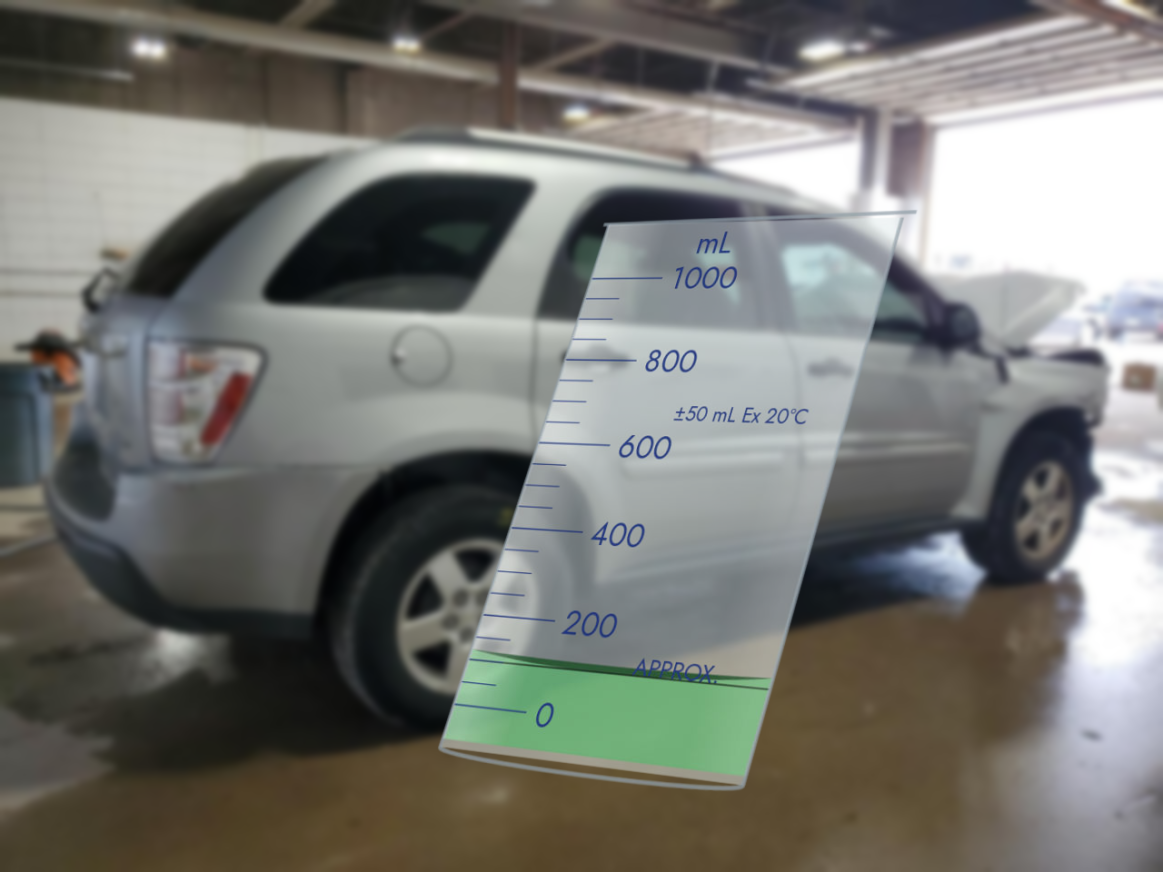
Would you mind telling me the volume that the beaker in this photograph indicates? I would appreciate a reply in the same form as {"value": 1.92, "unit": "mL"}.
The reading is {"value": 100, "unit": "mL"}
